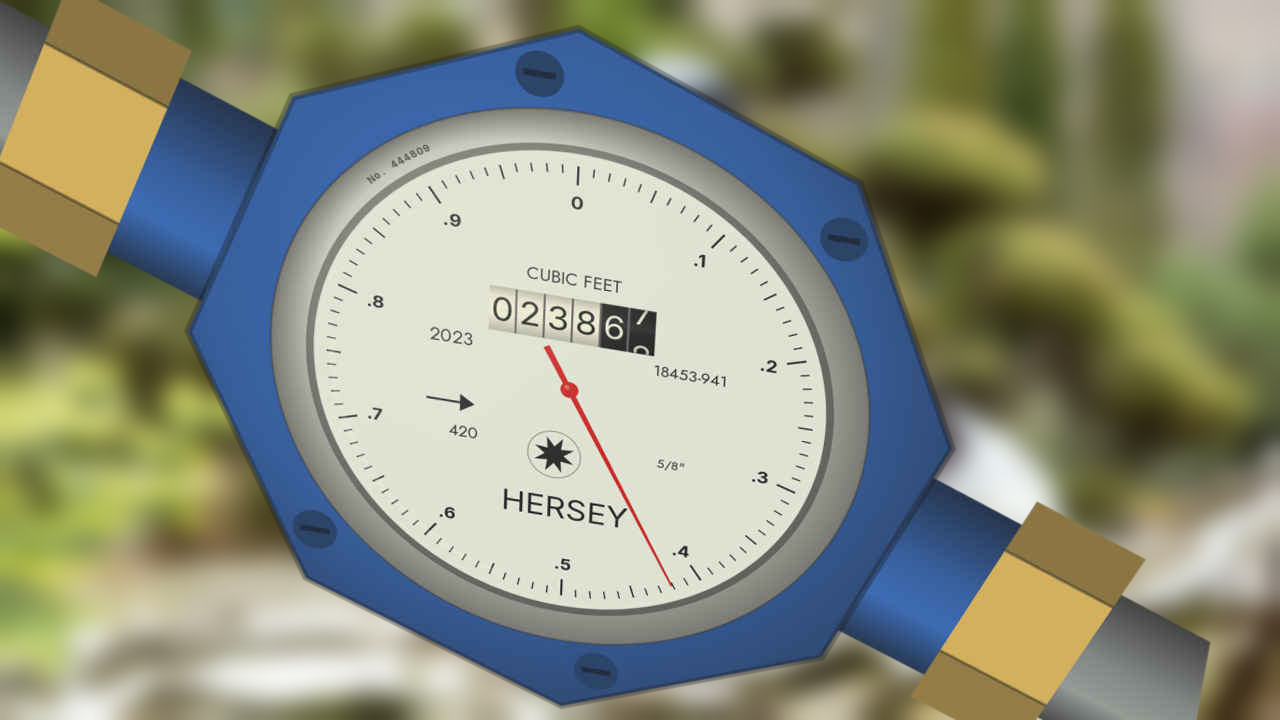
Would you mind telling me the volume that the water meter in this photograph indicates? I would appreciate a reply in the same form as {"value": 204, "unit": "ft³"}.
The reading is {"value": 23867.42, "unit": "ft³"}
